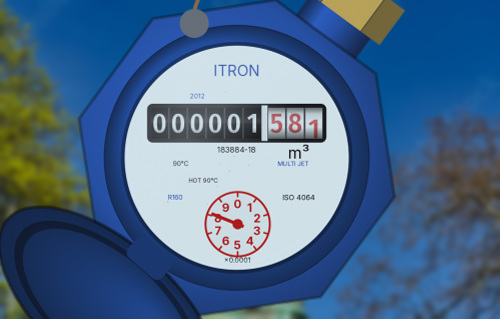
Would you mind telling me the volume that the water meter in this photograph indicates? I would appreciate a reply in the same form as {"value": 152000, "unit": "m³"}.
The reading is {"value": 1.5808, "unit": "m³"}
